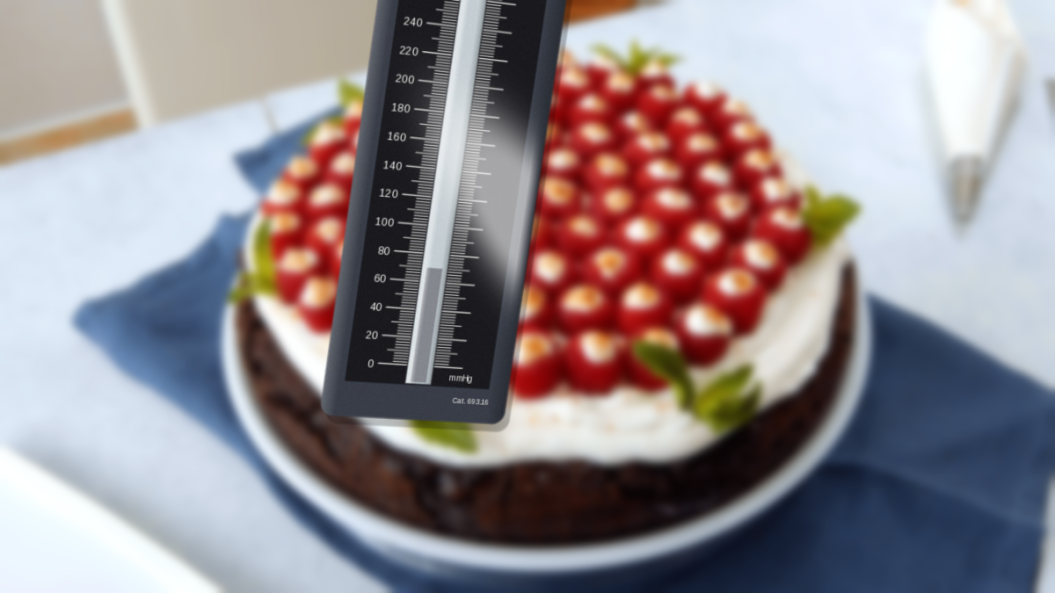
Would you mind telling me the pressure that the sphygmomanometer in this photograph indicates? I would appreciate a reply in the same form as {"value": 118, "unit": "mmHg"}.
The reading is {"value": 70, "unit": "mmHg"}
